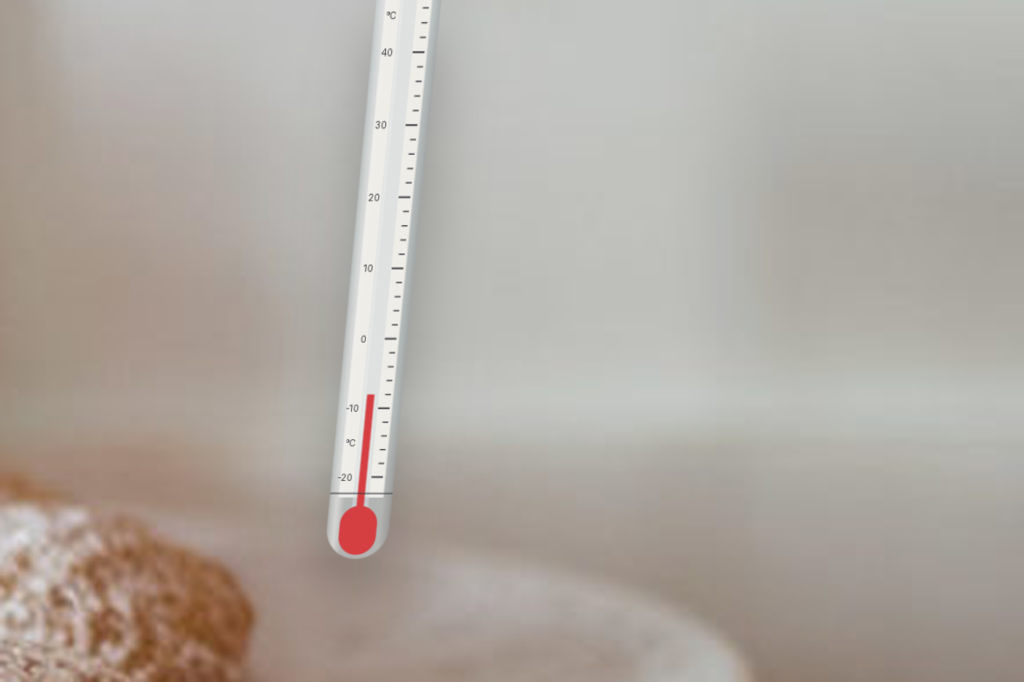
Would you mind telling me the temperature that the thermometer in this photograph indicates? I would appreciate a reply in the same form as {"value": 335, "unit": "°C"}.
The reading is {"value": -8, "unit": "°C"}
